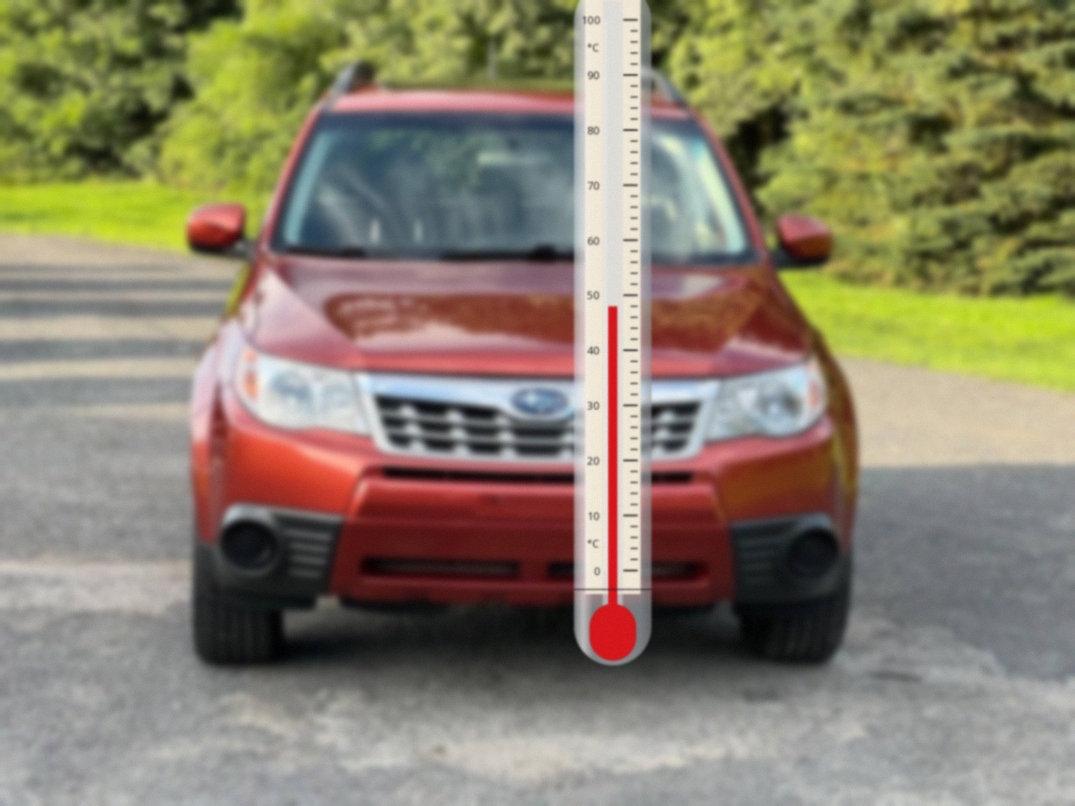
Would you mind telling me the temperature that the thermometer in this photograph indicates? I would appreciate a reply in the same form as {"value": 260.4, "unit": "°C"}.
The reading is {"value": 48, "unit": "°C"}
